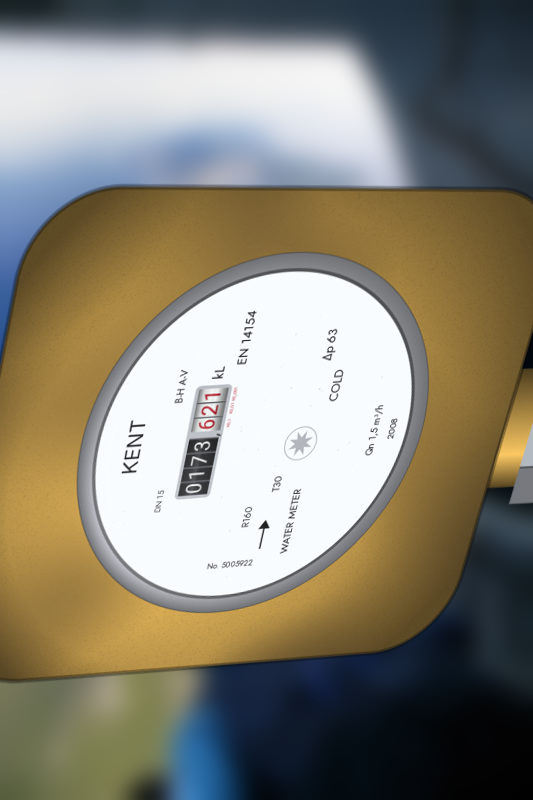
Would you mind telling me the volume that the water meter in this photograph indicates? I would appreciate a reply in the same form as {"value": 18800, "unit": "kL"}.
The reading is {"value": 173.621, "unit": "kL"}
